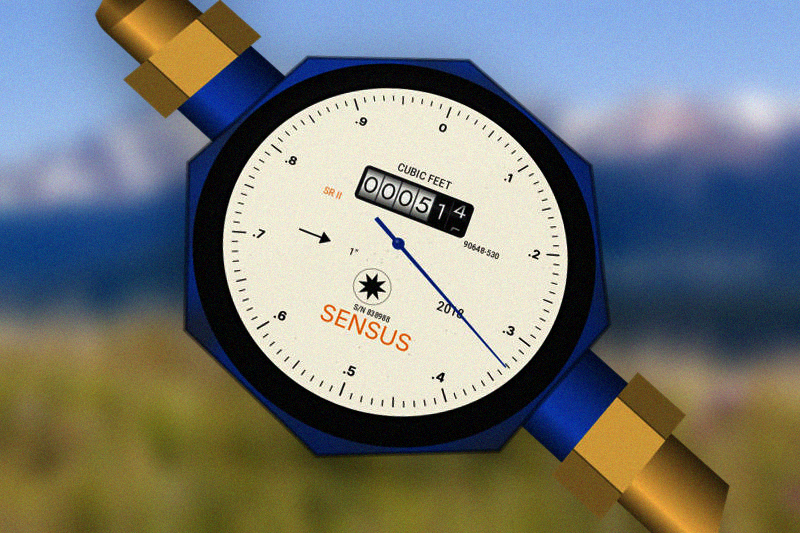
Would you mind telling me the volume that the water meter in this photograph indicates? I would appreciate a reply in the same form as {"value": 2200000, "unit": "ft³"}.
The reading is {"value": 514.33, "unit": "ft³"}
